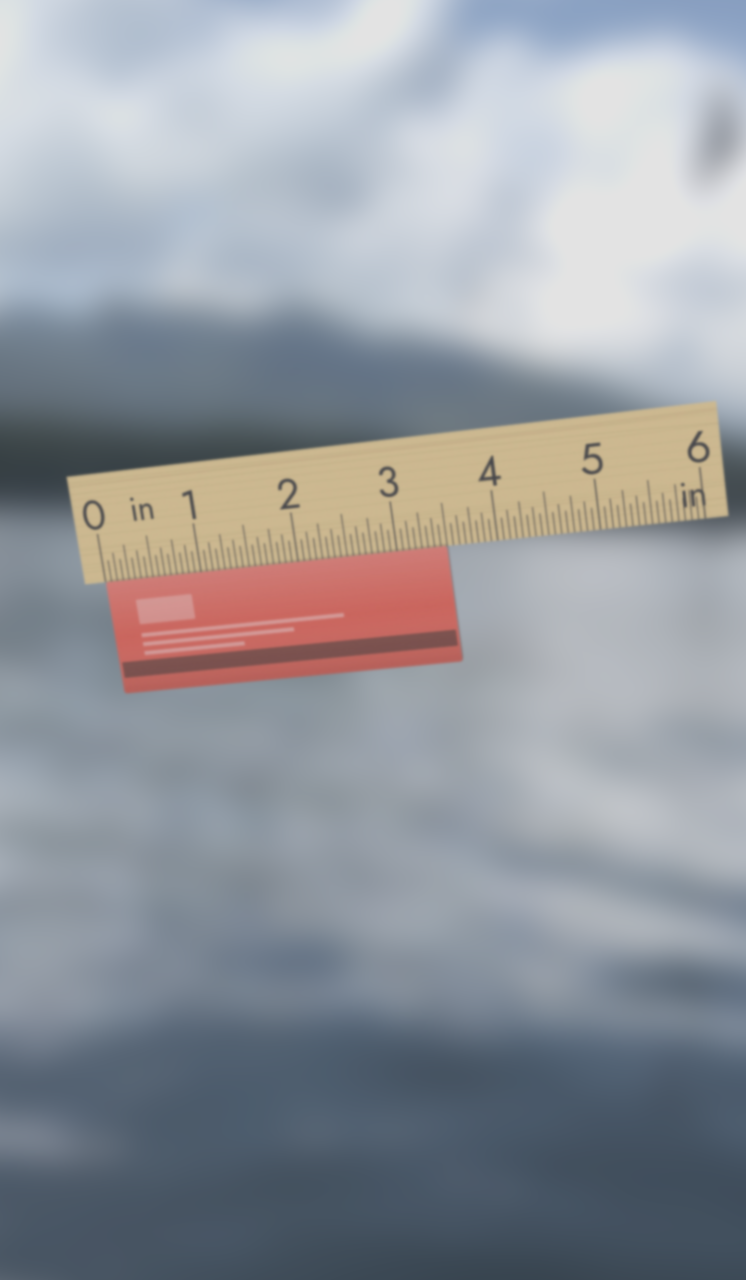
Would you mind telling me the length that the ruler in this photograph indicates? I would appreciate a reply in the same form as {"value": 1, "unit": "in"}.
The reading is {"value": 3.5, "unit": "in"}
